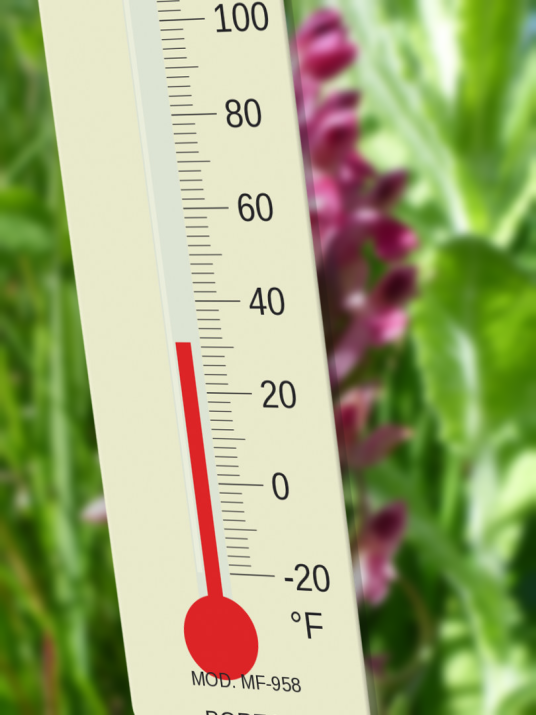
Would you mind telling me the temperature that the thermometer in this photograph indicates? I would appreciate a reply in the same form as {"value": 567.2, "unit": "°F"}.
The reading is {"value": 31, "unit": "°F"}
